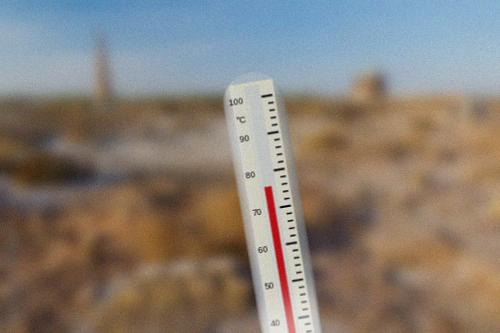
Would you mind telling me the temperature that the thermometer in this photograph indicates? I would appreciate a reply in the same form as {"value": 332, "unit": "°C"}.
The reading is {"value": 76, "unit": "°C"}
